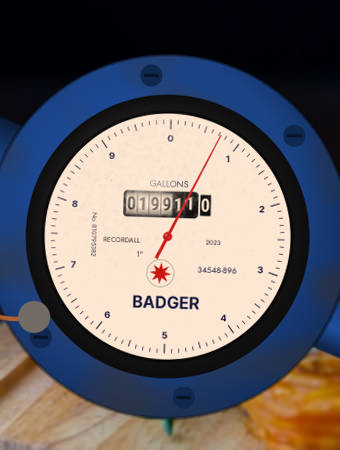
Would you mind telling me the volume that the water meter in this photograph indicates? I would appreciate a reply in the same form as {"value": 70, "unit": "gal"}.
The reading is {"value": 199110.7, "unit": "gal"}
